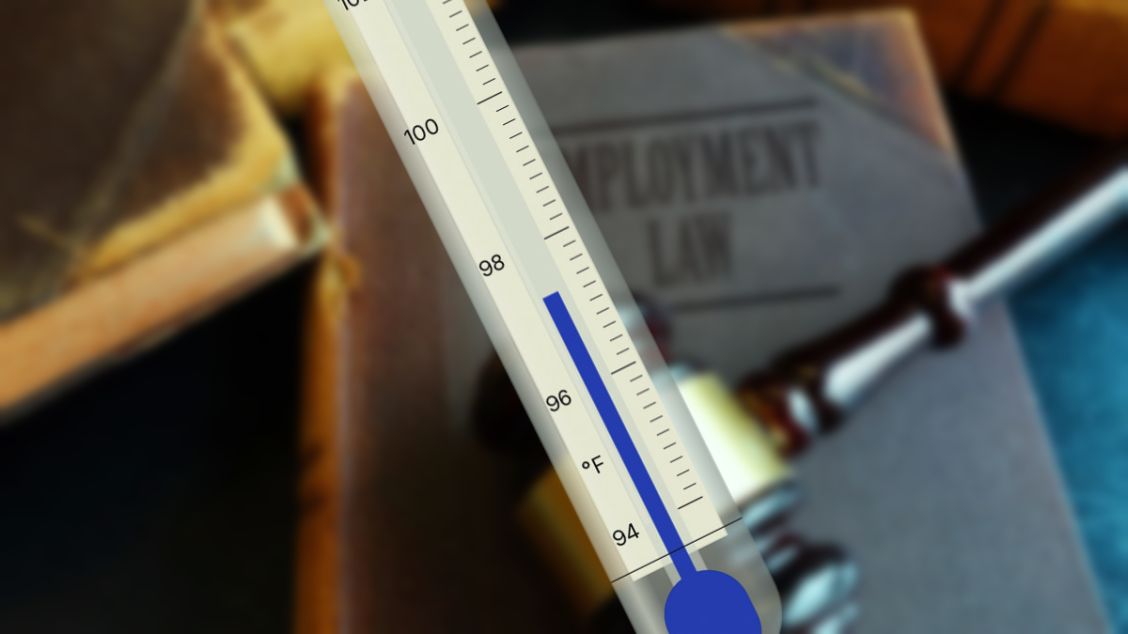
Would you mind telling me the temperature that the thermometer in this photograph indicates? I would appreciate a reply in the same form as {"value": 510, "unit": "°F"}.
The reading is {"value": 97.3, "unit": "°F"}
